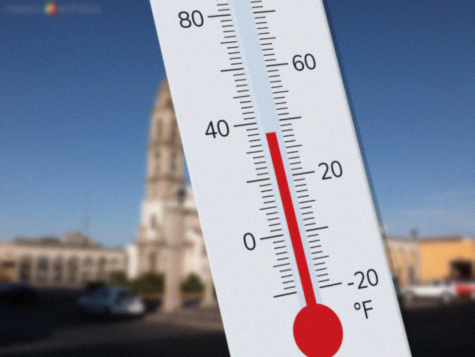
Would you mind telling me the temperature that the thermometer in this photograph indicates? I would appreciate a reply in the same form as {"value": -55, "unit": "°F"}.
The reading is {"value": 36, "unit": "°F"}
